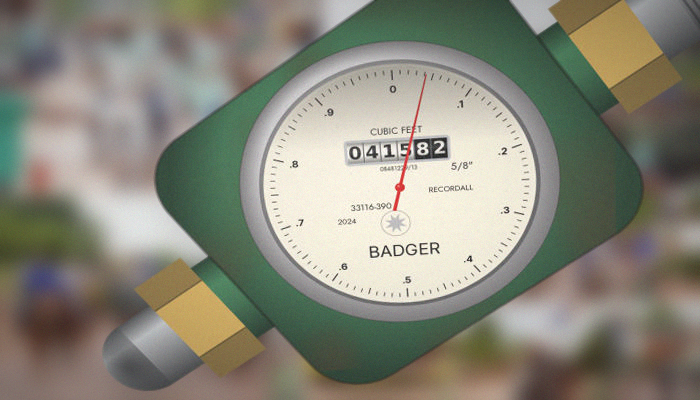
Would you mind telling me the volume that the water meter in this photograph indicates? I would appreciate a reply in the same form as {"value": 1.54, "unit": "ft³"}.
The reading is {"value": 41582.04, "unit": "ft³"}
